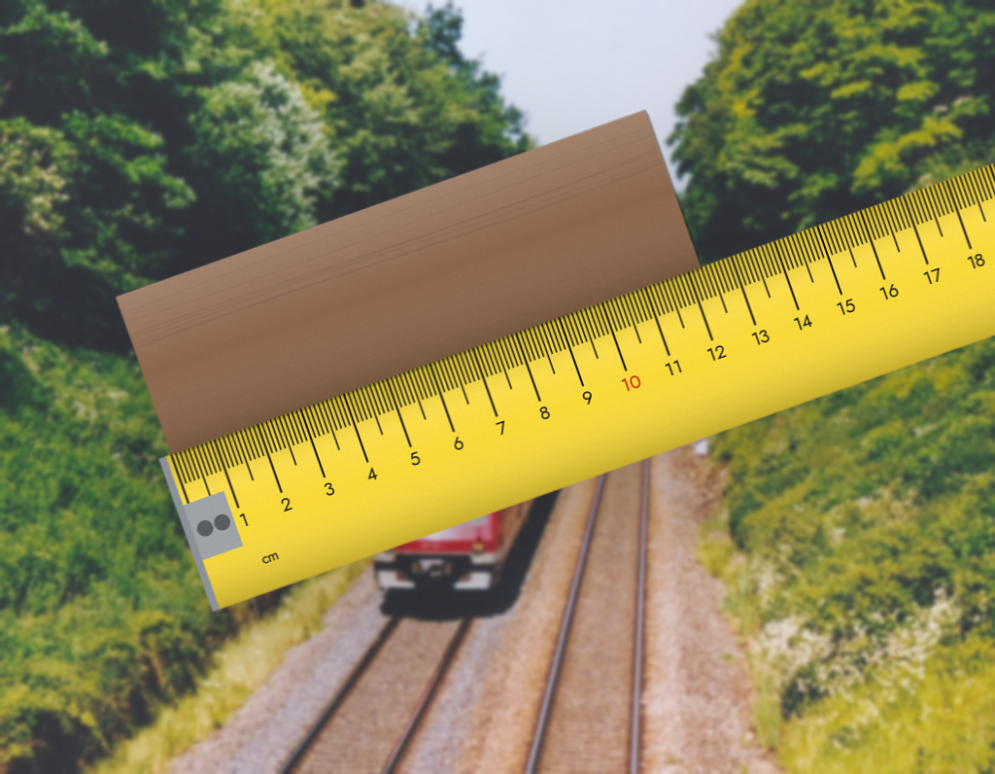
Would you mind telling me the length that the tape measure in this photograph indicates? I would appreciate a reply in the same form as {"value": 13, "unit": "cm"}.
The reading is {"value": 12.3, "unit": "cm"}
